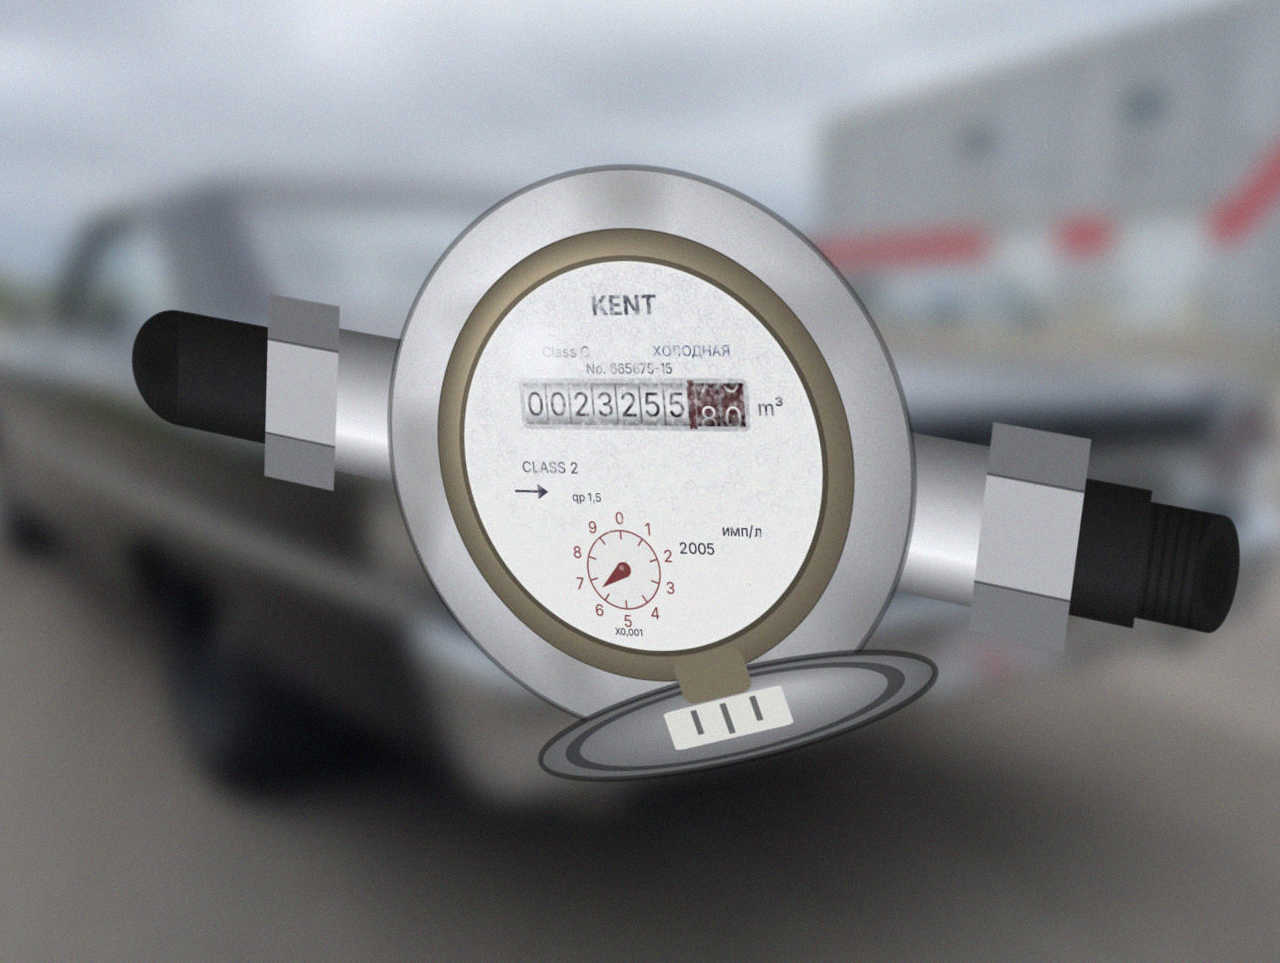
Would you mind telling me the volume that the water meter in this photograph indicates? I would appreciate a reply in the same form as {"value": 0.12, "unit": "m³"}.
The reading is {"value": 23255.796, "unit": "m³"}
